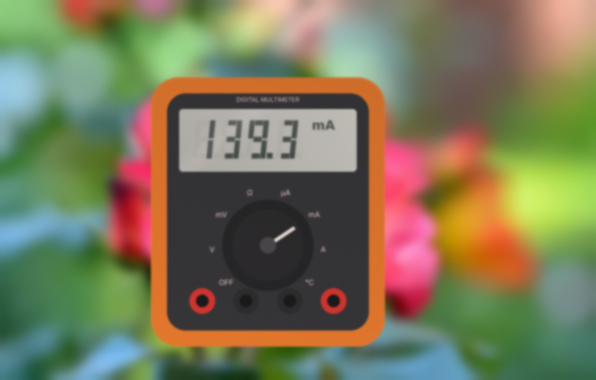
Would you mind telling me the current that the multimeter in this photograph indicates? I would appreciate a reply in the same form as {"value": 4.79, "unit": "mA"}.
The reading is {"value": 139.3, "unit": "mA"}
